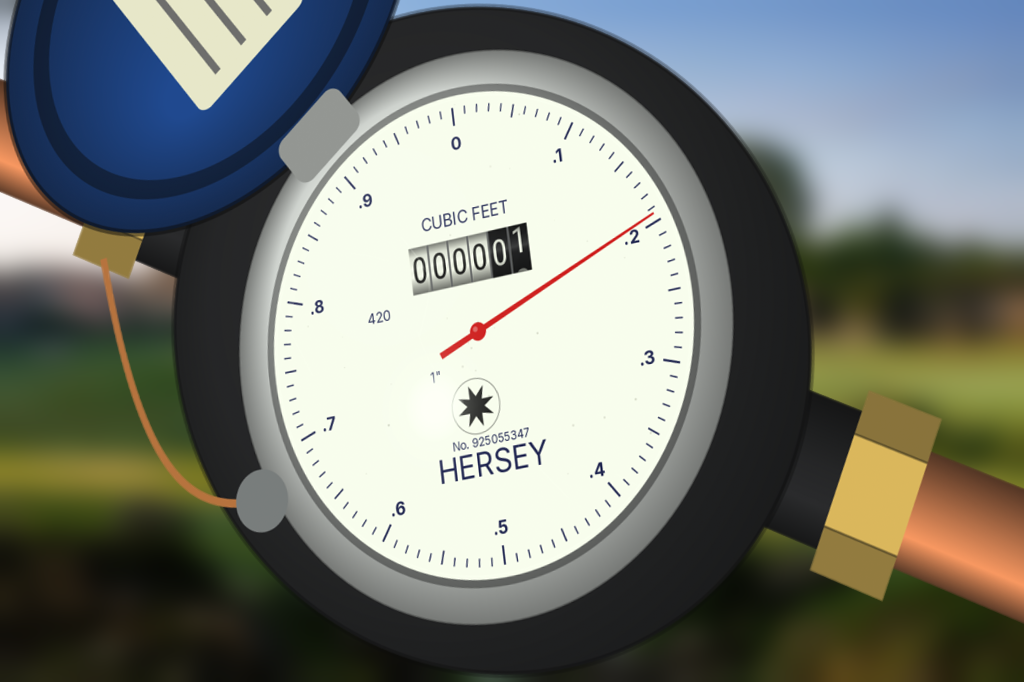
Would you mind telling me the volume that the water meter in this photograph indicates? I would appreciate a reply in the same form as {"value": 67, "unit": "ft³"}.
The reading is {"value": 1.19, "unit": "ft³"}
